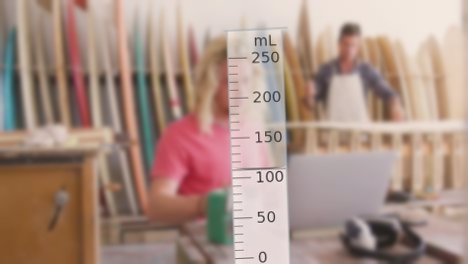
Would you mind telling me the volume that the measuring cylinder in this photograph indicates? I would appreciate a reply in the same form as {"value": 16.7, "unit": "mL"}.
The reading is {"value": 110, "unit": "mL"}
